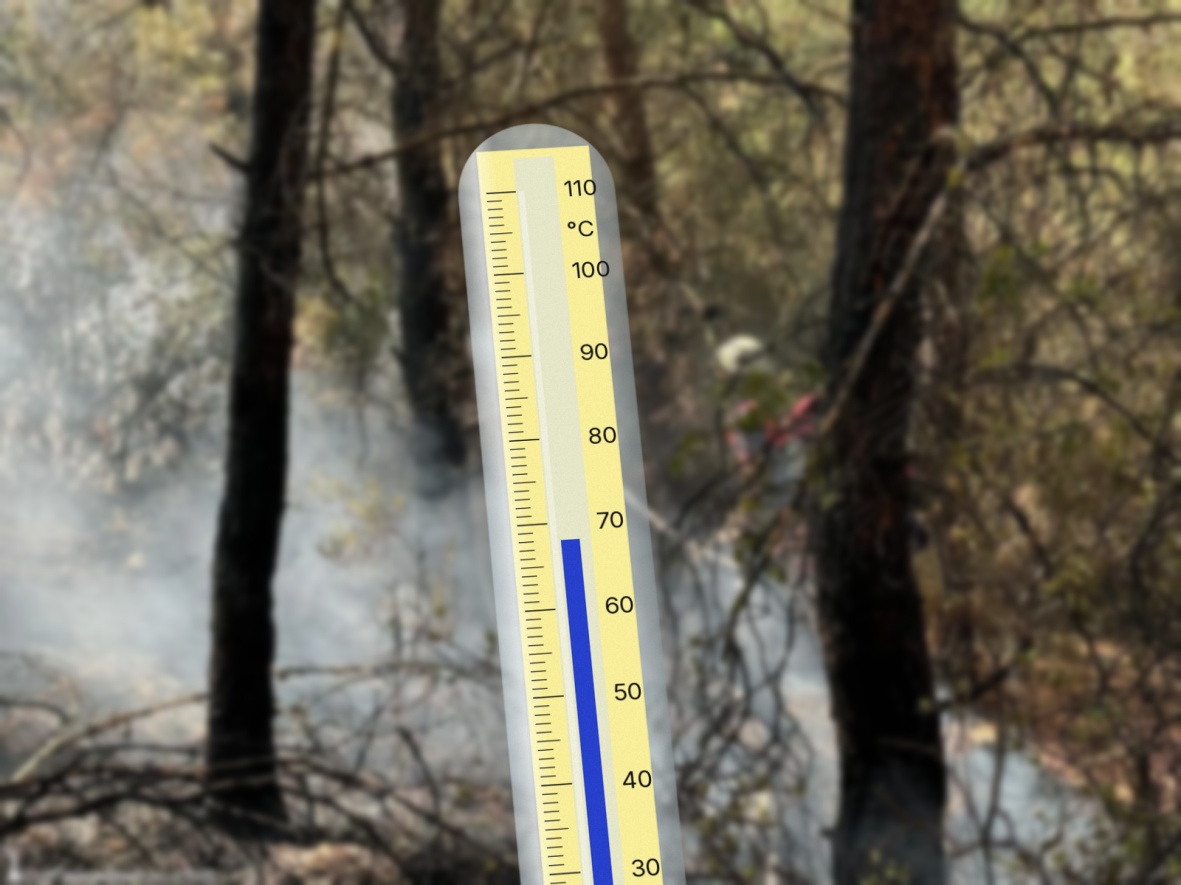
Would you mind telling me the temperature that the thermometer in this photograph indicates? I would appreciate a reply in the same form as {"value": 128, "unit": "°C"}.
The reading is {"value": 68, "unit": "°C"}
